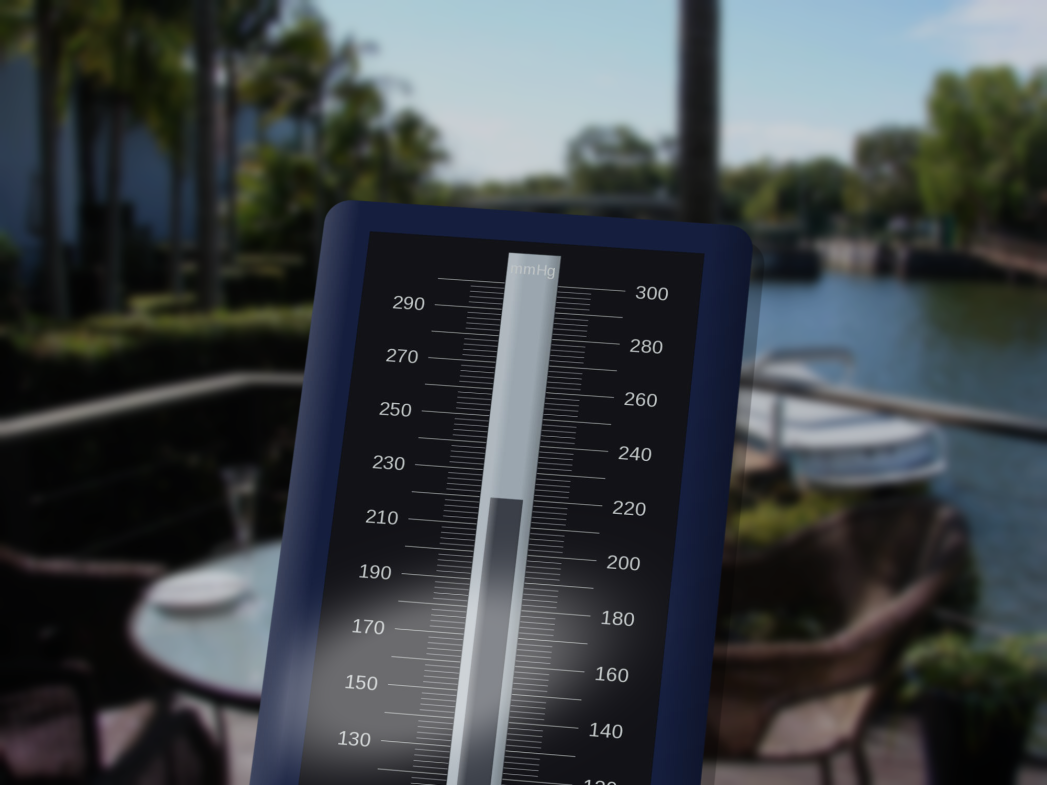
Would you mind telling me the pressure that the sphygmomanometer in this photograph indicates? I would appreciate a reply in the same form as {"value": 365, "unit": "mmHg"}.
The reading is {"value": 220, "unit": "mmHg"}
